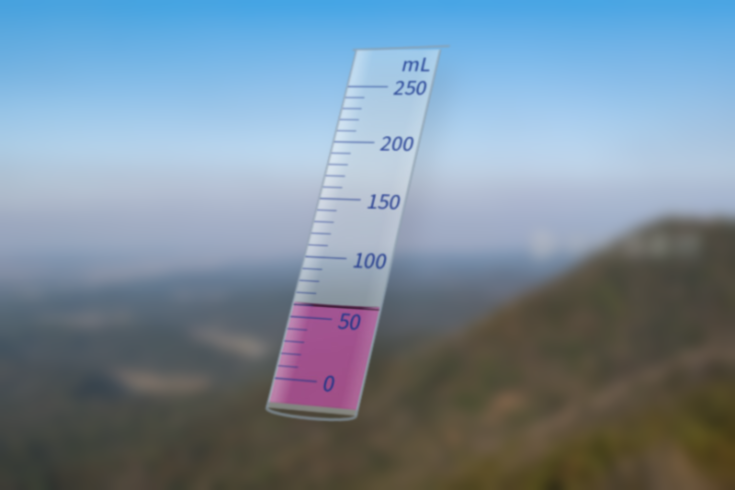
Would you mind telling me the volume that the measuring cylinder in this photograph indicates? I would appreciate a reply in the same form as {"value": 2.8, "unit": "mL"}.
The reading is {"value": 60, "unit": "mL"}
